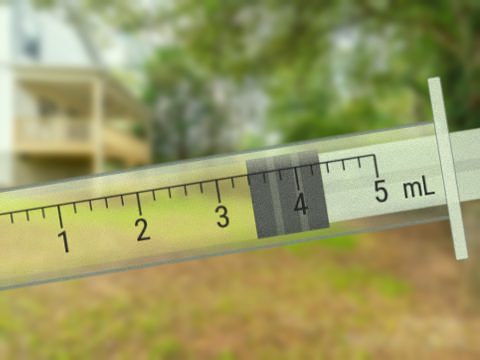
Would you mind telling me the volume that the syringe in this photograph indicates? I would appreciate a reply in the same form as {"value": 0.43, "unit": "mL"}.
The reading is {"value": 3.4, "unit": "mL"}
